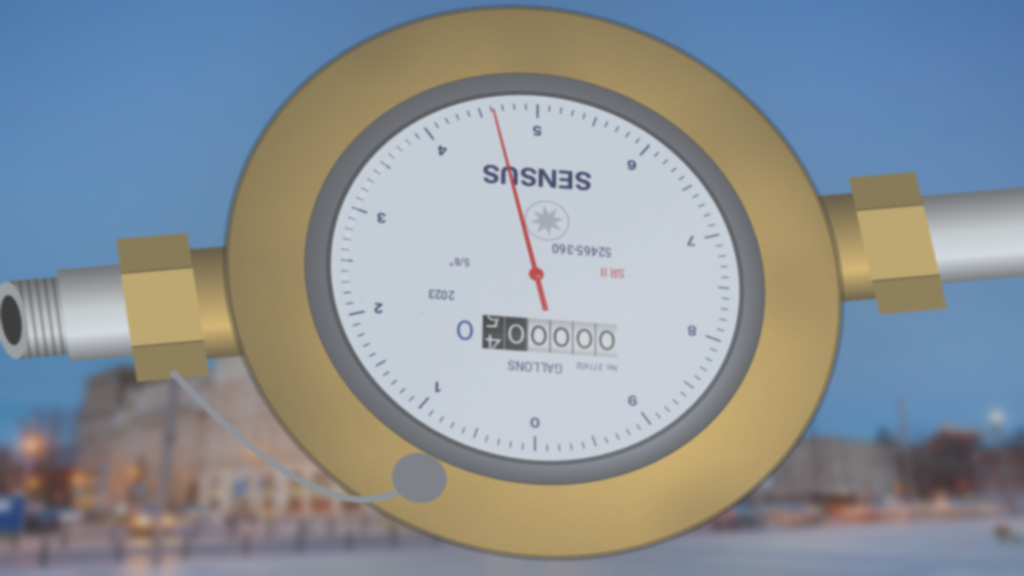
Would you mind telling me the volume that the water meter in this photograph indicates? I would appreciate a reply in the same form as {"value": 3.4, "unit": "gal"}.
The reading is {"value": 44.6, "unit": "gal"}
